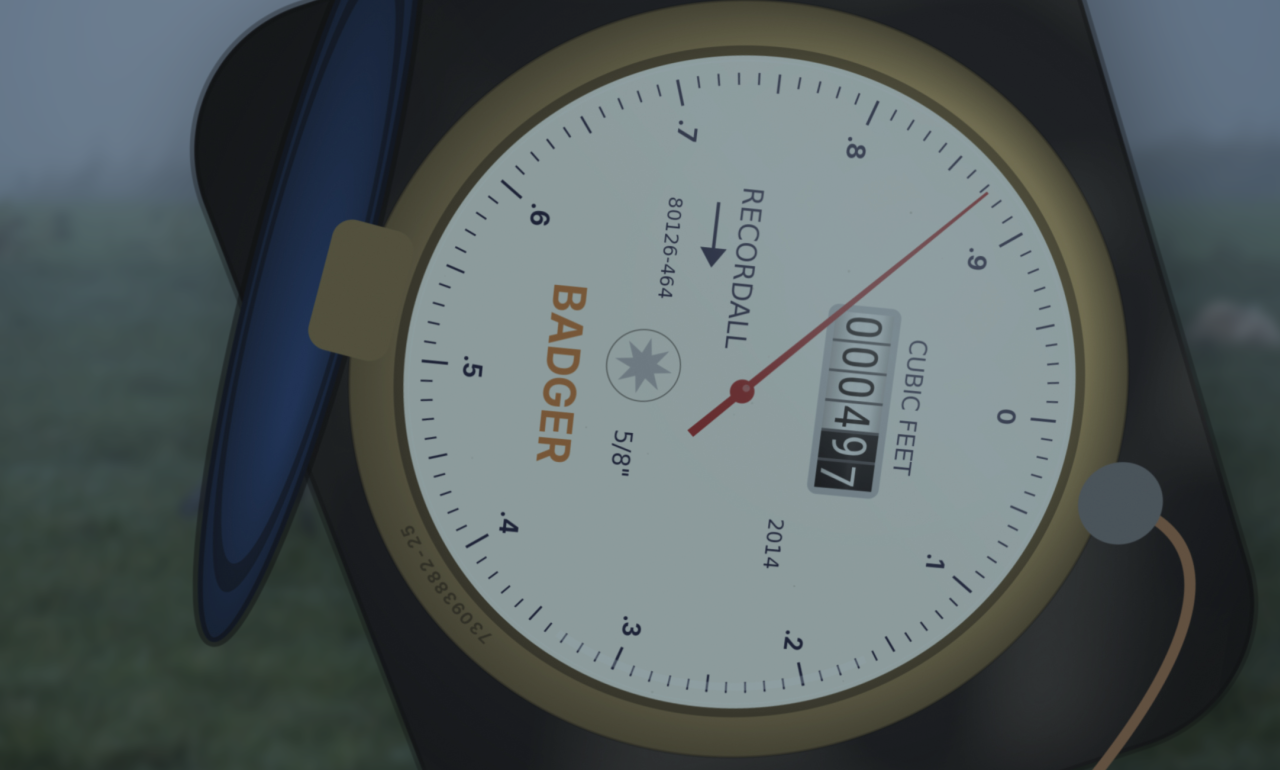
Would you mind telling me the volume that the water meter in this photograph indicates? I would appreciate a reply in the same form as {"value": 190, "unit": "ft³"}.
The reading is {"value": 496.87, "unit": "ft³"}
